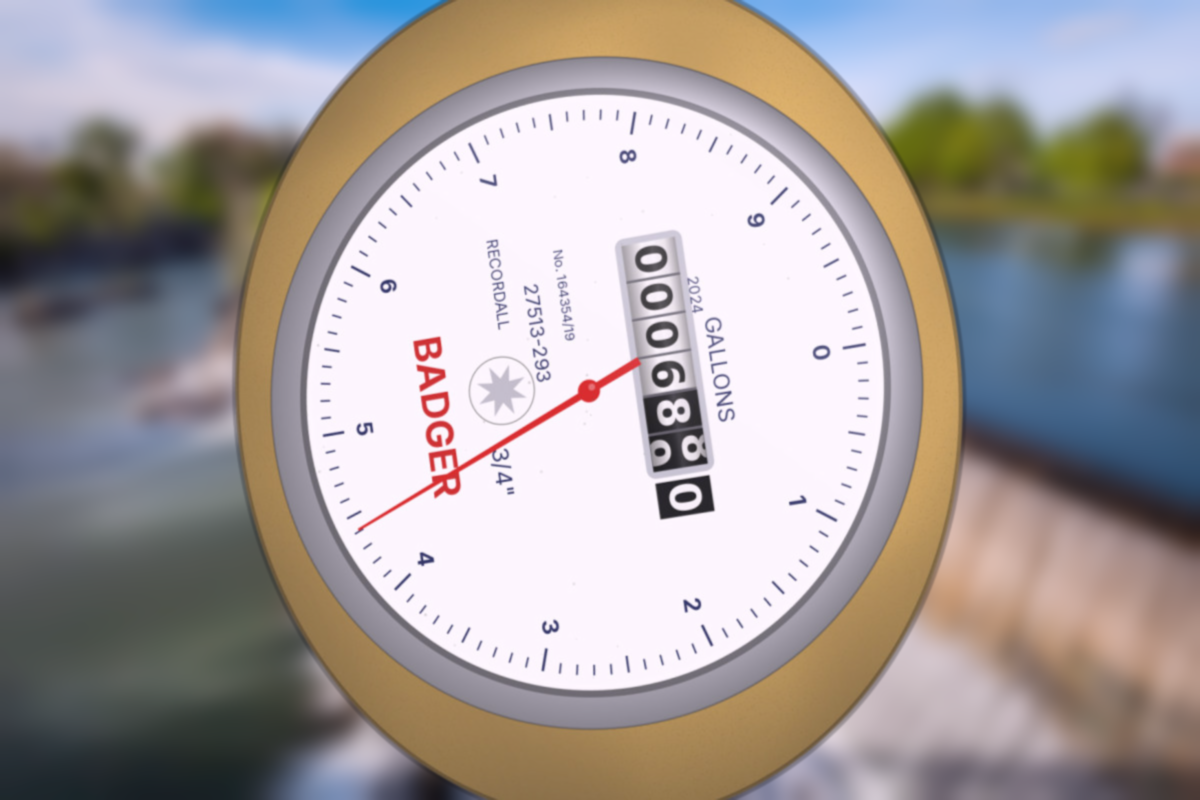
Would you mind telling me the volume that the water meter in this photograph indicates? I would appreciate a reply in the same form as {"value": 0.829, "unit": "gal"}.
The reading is {"value": 6884.4, "unit": "gal"}
